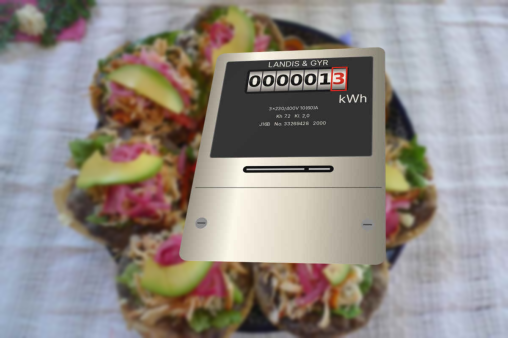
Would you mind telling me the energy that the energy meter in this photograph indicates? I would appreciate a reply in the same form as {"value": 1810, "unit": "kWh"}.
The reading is {"value": 1.3, "unit": "kWh"}
